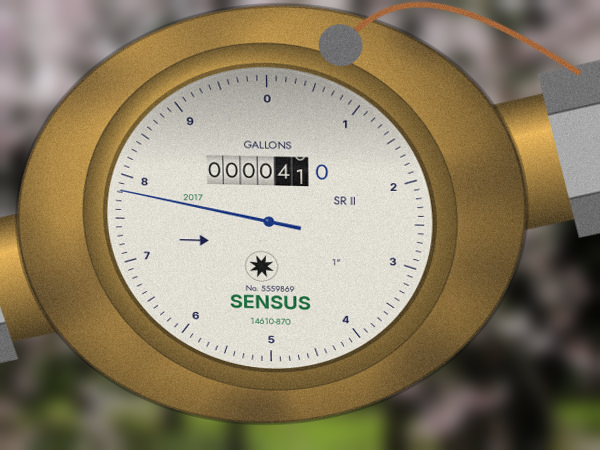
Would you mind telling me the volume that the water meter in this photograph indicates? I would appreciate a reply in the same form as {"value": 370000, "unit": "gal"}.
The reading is {"value": 407.8, "unit": "gal"}
